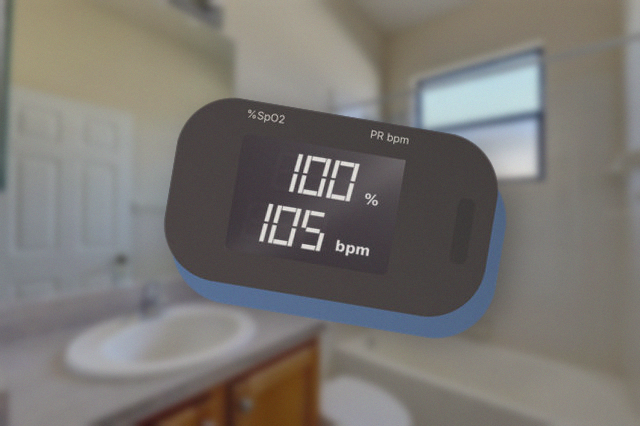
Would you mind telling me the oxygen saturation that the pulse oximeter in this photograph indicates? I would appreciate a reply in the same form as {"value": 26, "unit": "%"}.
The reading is {"value": 100, "unit": "%"}
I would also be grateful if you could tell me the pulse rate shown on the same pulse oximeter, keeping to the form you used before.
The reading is {"value": 105, "unit": "bpm"}
